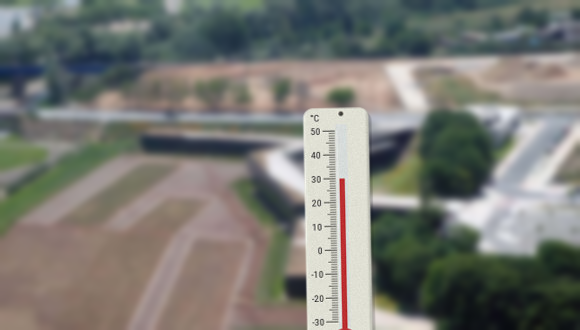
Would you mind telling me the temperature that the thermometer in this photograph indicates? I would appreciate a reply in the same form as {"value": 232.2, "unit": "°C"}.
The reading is {"value": 30, "unit": "°C"}
